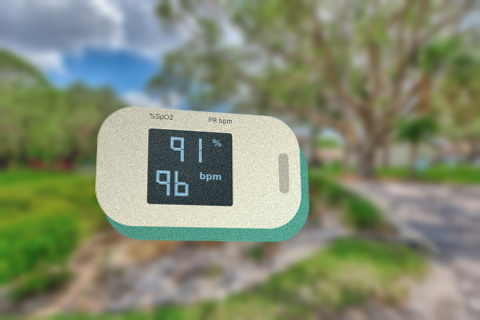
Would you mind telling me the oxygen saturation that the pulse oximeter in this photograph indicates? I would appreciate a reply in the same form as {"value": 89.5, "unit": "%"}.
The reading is {"value": 91, "unit": "%"}
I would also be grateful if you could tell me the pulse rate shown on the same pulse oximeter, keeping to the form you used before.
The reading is {"value": 96, "unit": "bpm"}
